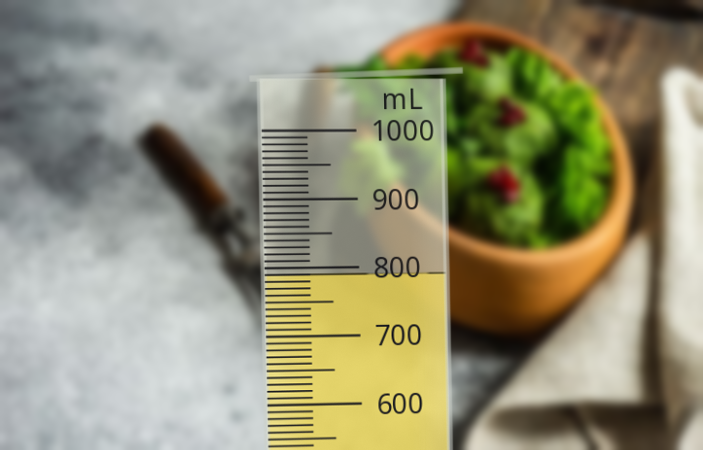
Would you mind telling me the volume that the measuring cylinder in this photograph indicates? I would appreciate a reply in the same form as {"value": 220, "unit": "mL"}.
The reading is {"value": 790, "unit": "mL"}
